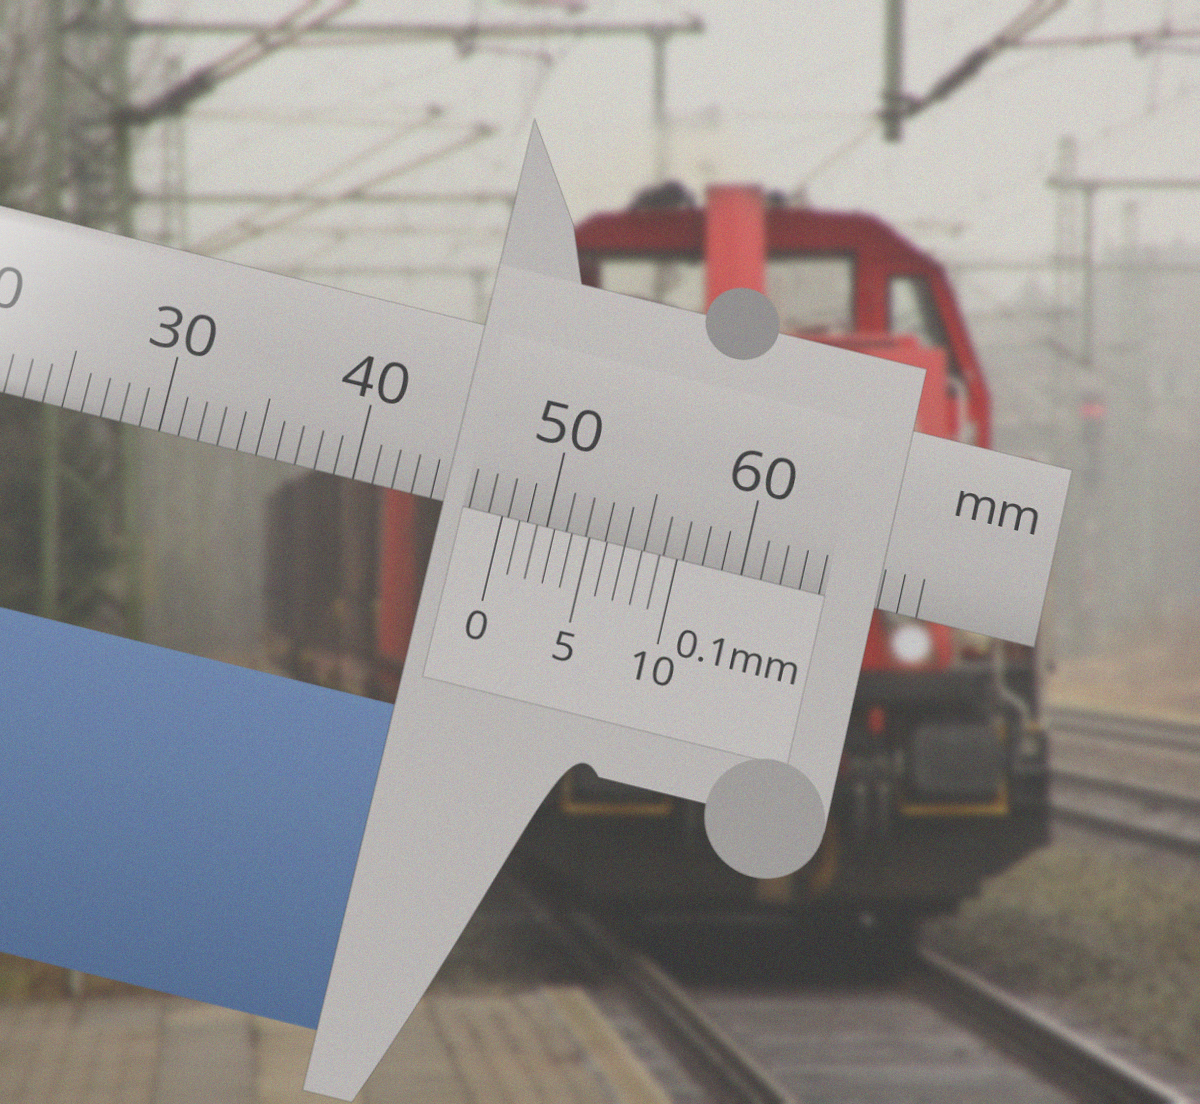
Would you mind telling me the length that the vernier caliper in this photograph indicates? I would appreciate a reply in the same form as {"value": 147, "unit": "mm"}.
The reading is {"value": 47.7, "unit": "mm"}
